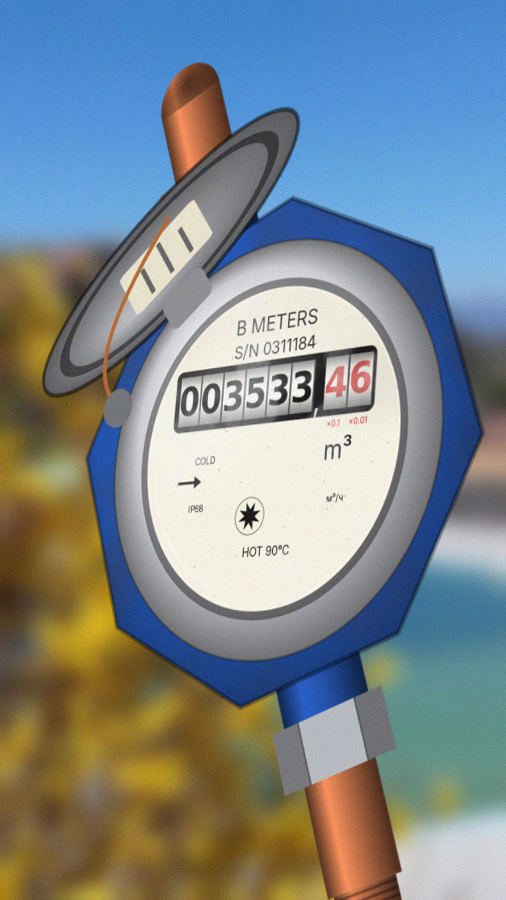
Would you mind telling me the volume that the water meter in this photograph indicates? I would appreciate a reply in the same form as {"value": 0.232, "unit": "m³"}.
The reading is {"value": 3533.46, "unit": "m³"}
